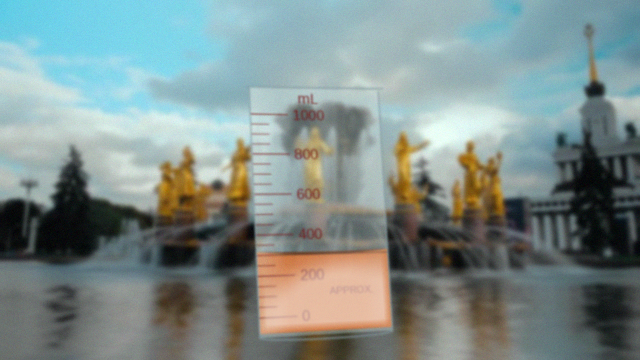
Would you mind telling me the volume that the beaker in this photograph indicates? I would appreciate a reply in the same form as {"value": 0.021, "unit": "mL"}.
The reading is {"value": 300, "unit": "mL"}
